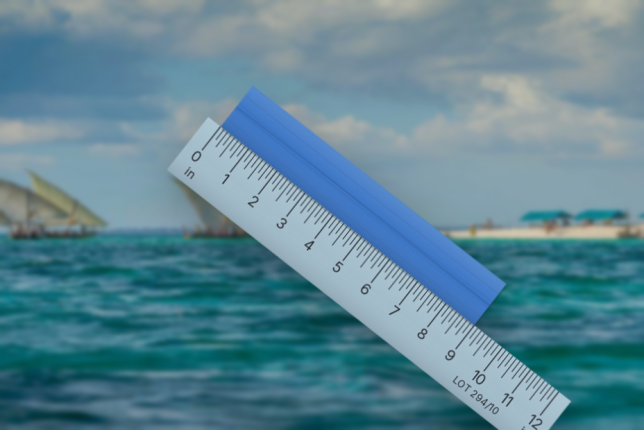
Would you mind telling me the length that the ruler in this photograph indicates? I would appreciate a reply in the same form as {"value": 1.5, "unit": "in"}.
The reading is {"value": 9, "unit": "in"}
